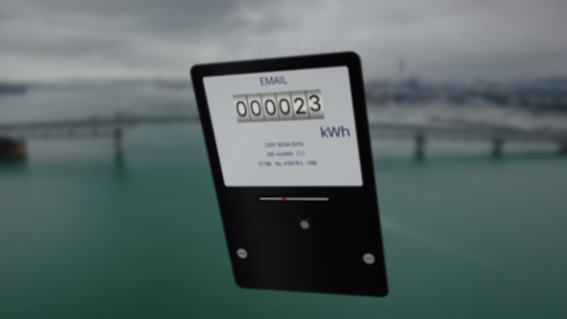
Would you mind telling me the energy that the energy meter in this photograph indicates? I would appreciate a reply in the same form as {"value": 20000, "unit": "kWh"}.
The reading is {"value": 23, "unit": "kWh"}
